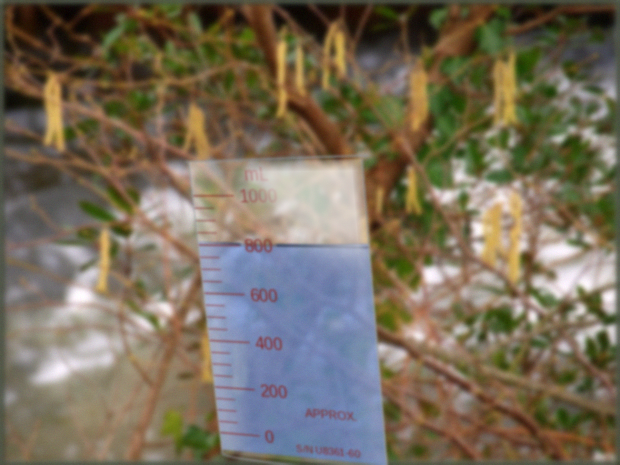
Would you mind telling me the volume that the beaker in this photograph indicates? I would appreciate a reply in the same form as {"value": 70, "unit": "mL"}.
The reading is {"value": 800, "unit": "mL"}
